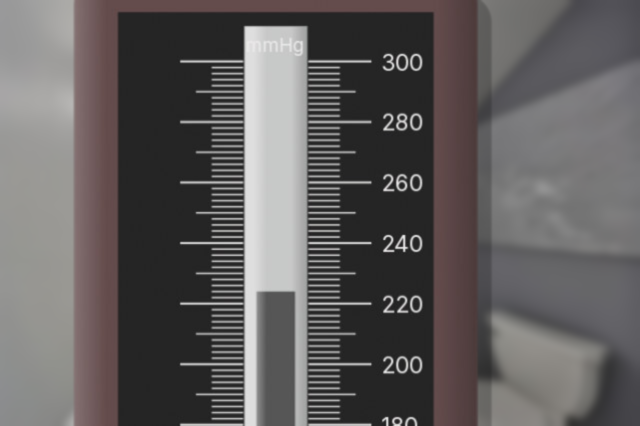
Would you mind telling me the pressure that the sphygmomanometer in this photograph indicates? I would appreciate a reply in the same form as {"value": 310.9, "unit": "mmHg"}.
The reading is {"value": 224, "unit": "mmHg"}
